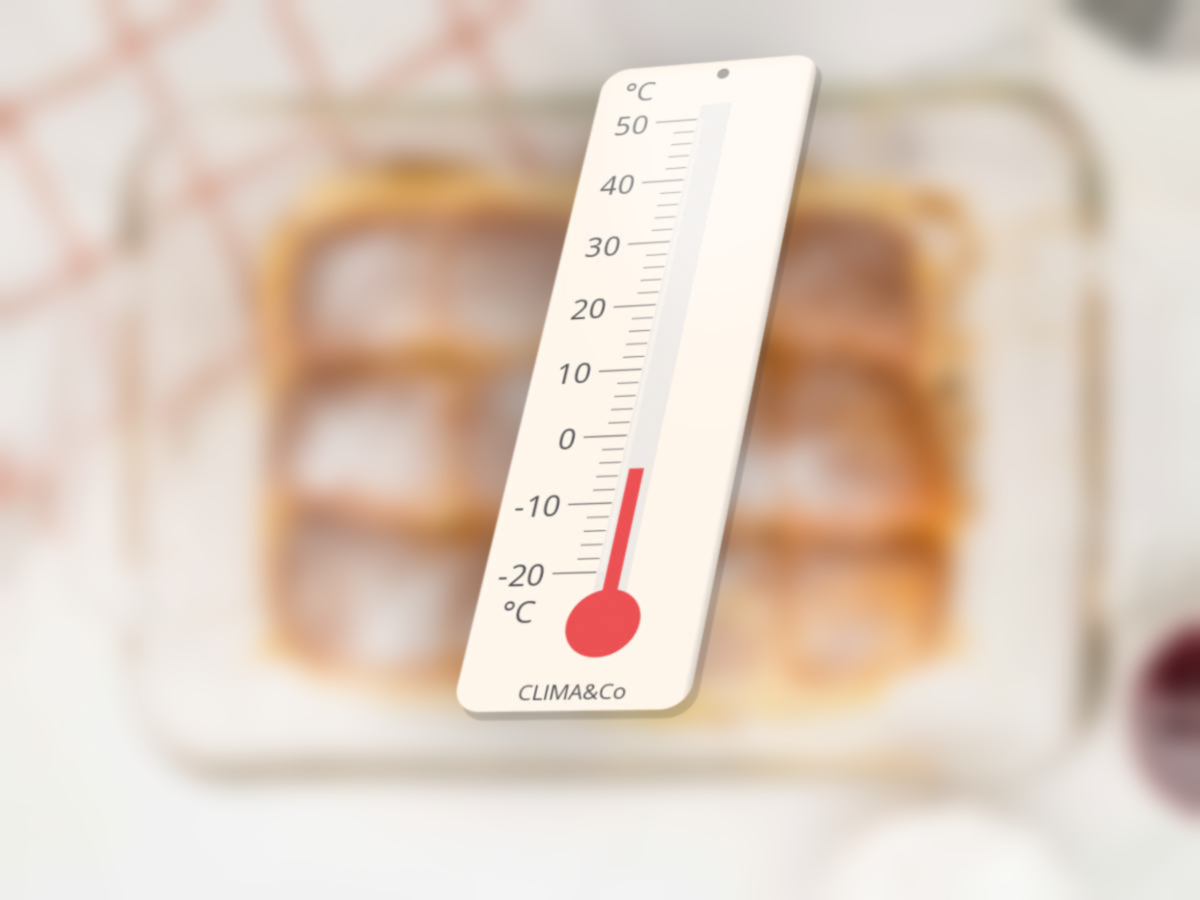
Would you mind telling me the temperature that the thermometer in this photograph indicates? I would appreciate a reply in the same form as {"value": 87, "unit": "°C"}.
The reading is {"value": -5, "unit": "°C"}
